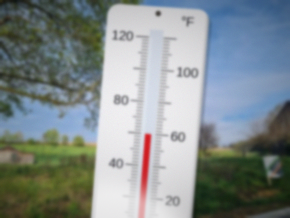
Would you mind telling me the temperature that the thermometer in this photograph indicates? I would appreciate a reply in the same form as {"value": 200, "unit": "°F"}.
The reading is {"value": 60, "unit": "°F"}
